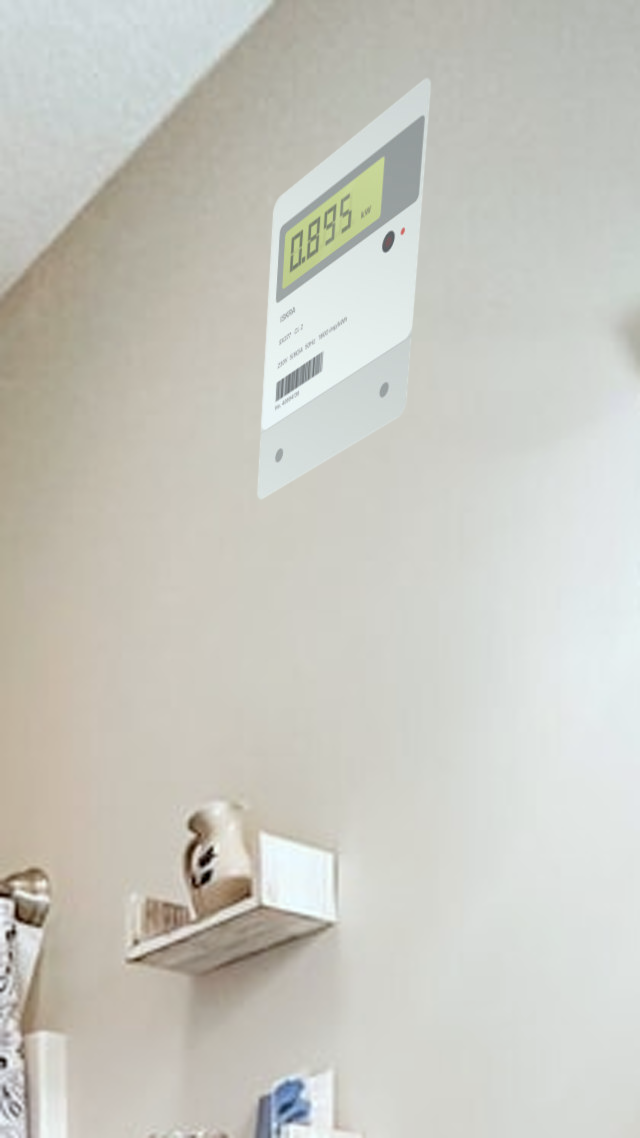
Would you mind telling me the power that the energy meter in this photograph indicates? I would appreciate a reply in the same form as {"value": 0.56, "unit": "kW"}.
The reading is {"value": 0.895, "unit": "kW"}
